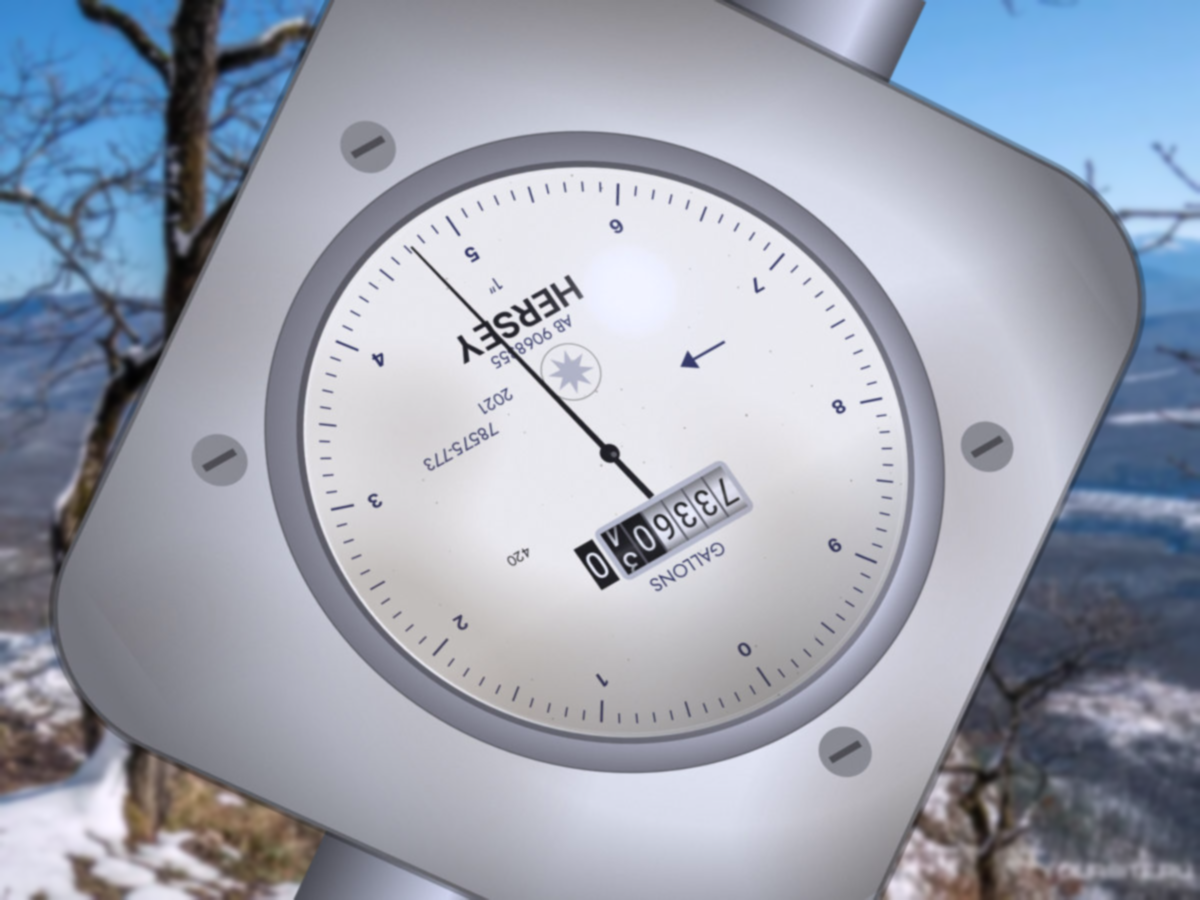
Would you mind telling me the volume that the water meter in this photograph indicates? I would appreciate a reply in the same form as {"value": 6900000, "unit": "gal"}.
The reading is {"value": 7336034.7, "unit": "gal"}
